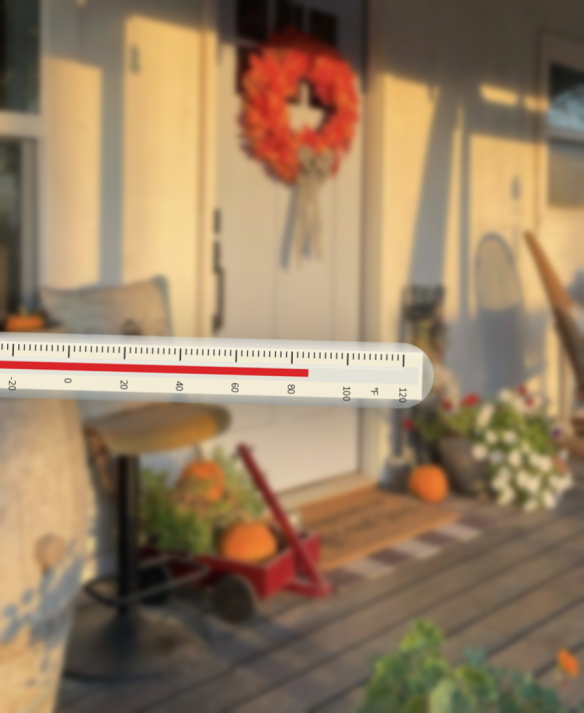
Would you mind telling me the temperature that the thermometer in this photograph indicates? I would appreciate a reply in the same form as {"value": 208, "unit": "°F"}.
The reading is {"value": 86, "unit": "°F"}
